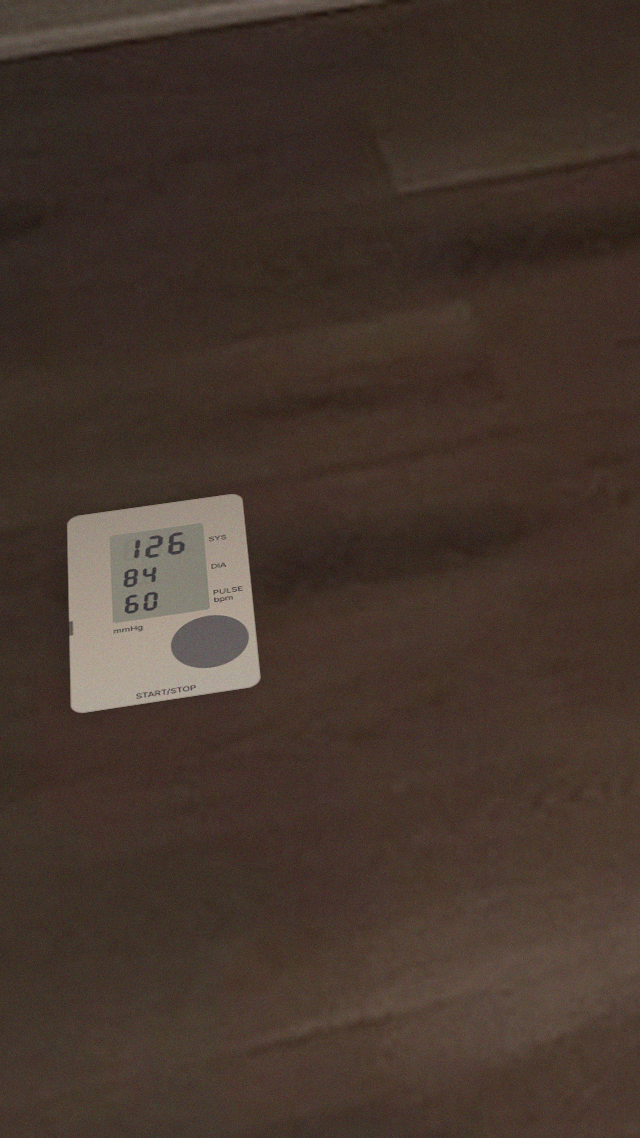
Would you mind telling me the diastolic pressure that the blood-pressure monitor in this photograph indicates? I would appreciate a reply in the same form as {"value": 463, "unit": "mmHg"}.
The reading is {"value": 84, "unit": "mmHg"}
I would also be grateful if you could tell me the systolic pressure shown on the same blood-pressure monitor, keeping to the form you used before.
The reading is {"value": 126, "unit": "mmHg"}
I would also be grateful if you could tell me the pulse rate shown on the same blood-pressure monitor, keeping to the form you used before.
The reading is {"value": 60, "unit": "bpm"}
